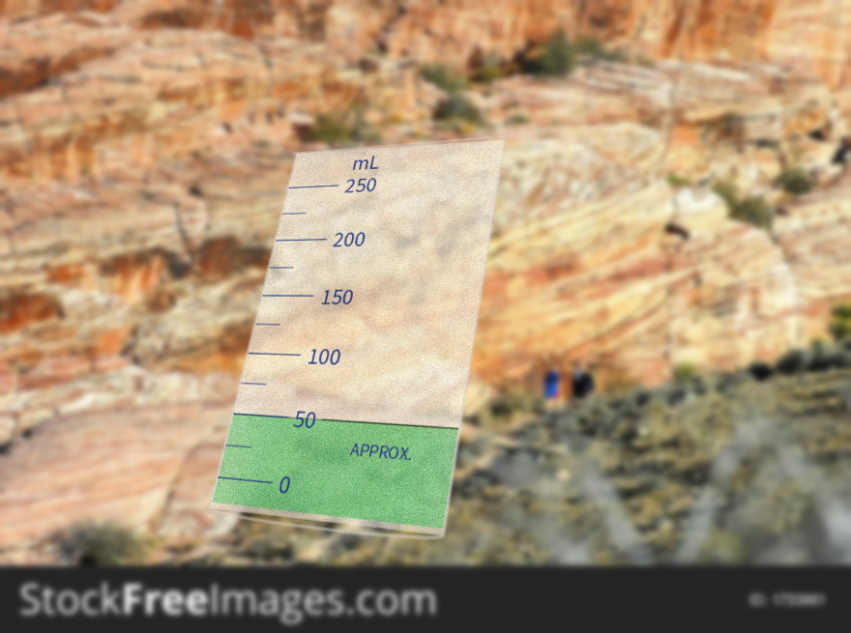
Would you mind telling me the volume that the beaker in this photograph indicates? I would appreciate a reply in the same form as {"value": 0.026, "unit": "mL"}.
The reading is {"value": 50, "unit": "mL"}
